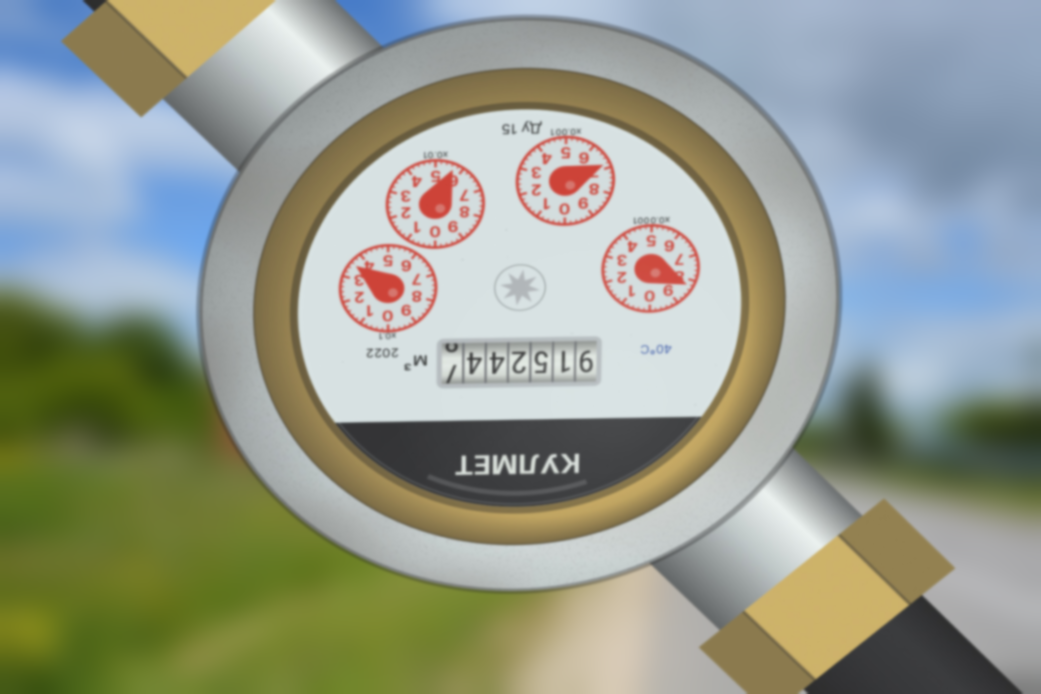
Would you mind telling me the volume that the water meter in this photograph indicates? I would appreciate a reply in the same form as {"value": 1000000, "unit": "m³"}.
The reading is {"value": 9152447.3568, "unit": "m³"}
